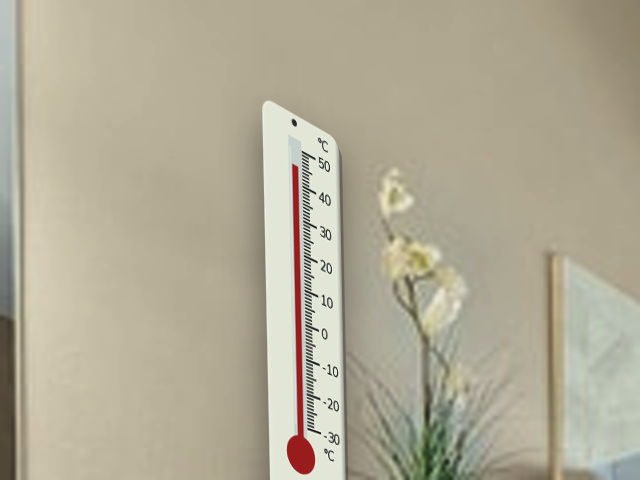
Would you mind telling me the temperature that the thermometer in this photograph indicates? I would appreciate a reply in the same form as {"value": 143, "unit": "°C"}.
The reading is {"value": 45, "unit": "°C"}
